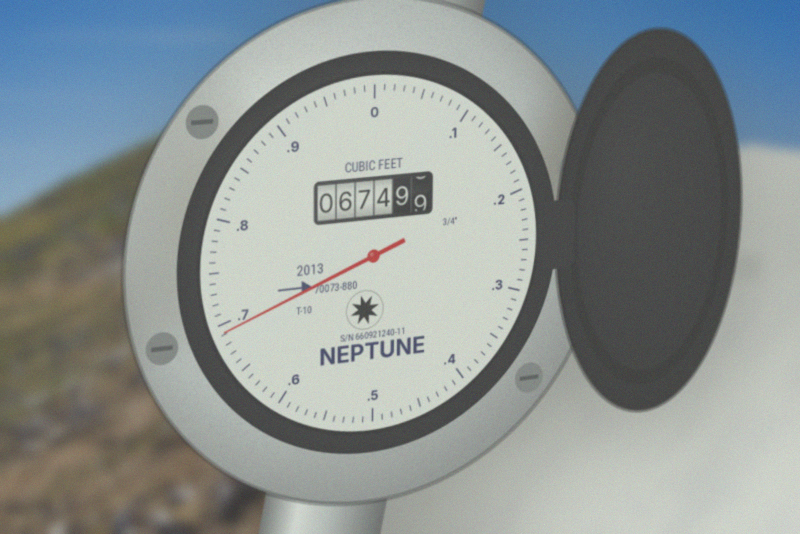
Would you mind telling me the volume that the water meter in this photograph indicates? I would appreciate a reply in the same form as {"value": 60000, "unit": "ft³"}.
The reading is {"value": 67498.69, "unit": "ft³"}
